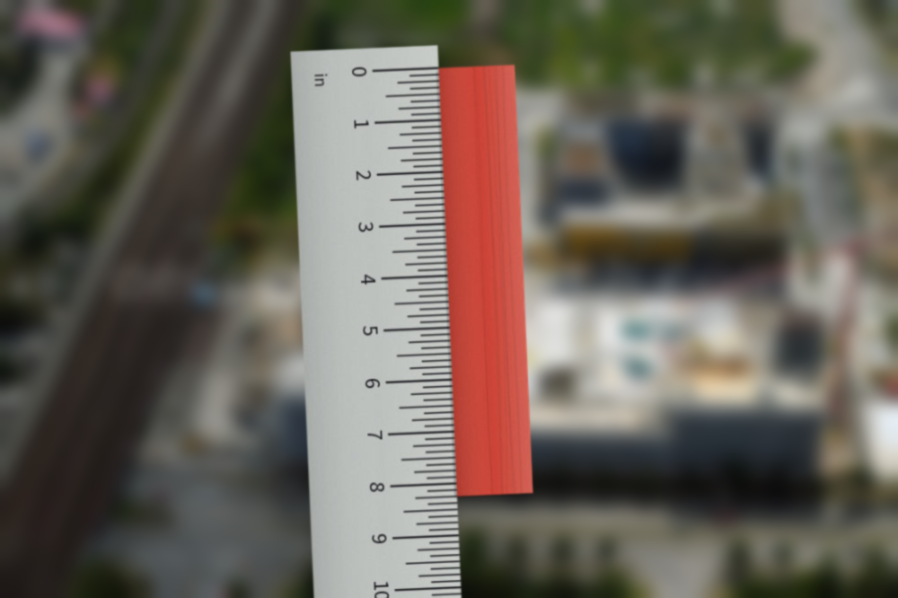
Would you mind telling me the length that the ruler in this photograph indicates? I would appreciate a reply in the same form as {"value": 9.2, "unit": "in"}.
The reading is {"value": 8.25, "unit": "in"}
